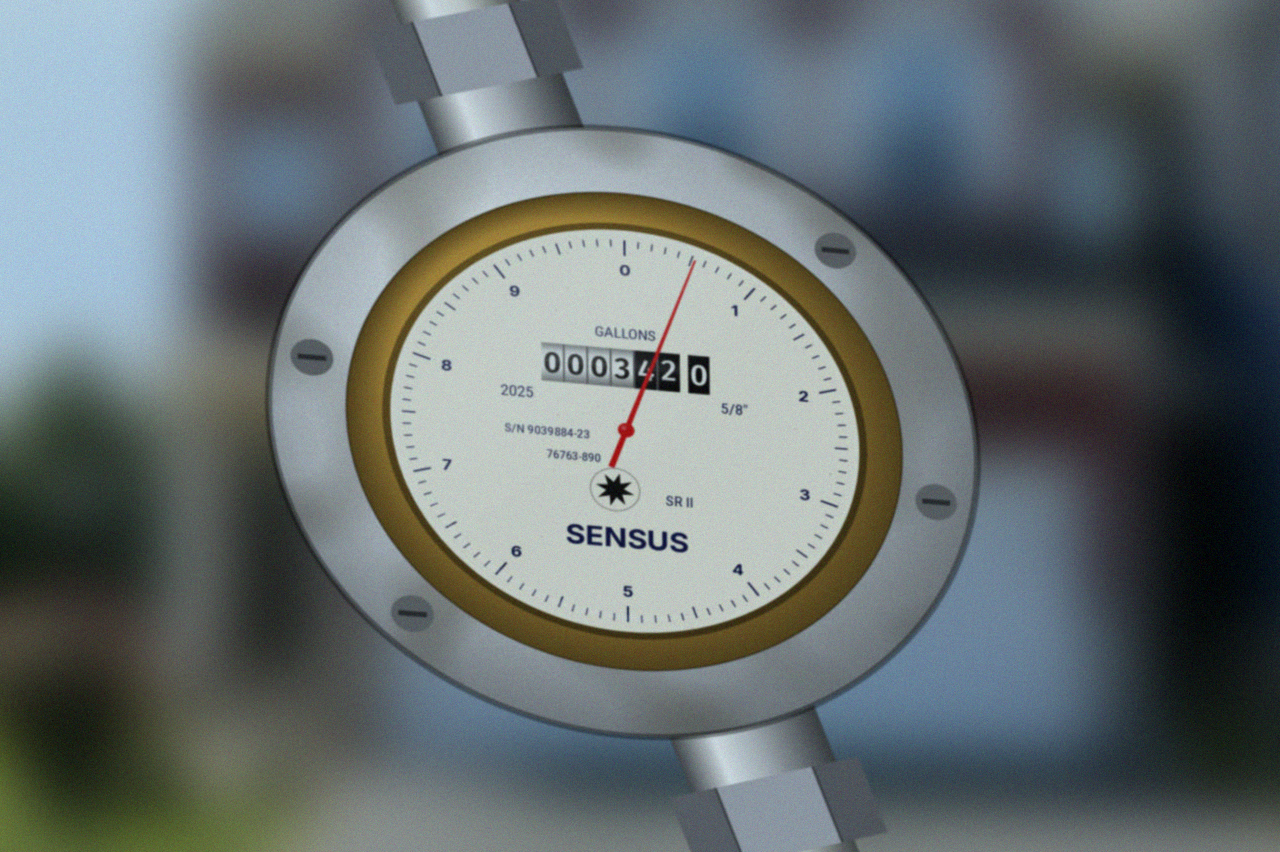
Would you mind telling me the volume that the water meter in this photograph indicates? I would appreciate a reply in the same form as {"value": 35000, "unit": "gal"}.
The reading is {"value": 3420.5, "unit": "gal"}
